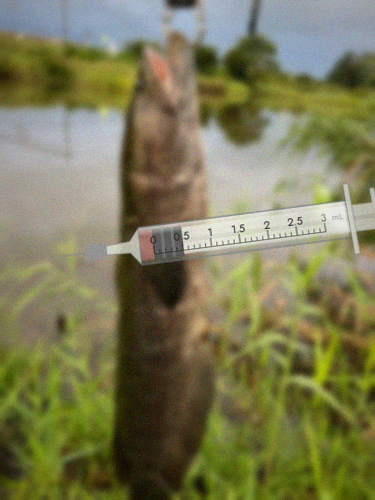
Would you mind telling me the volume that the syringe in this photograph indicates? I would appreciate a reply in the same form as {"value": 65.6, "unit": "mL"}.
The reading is {"value": 0, "unit": "mL"}
